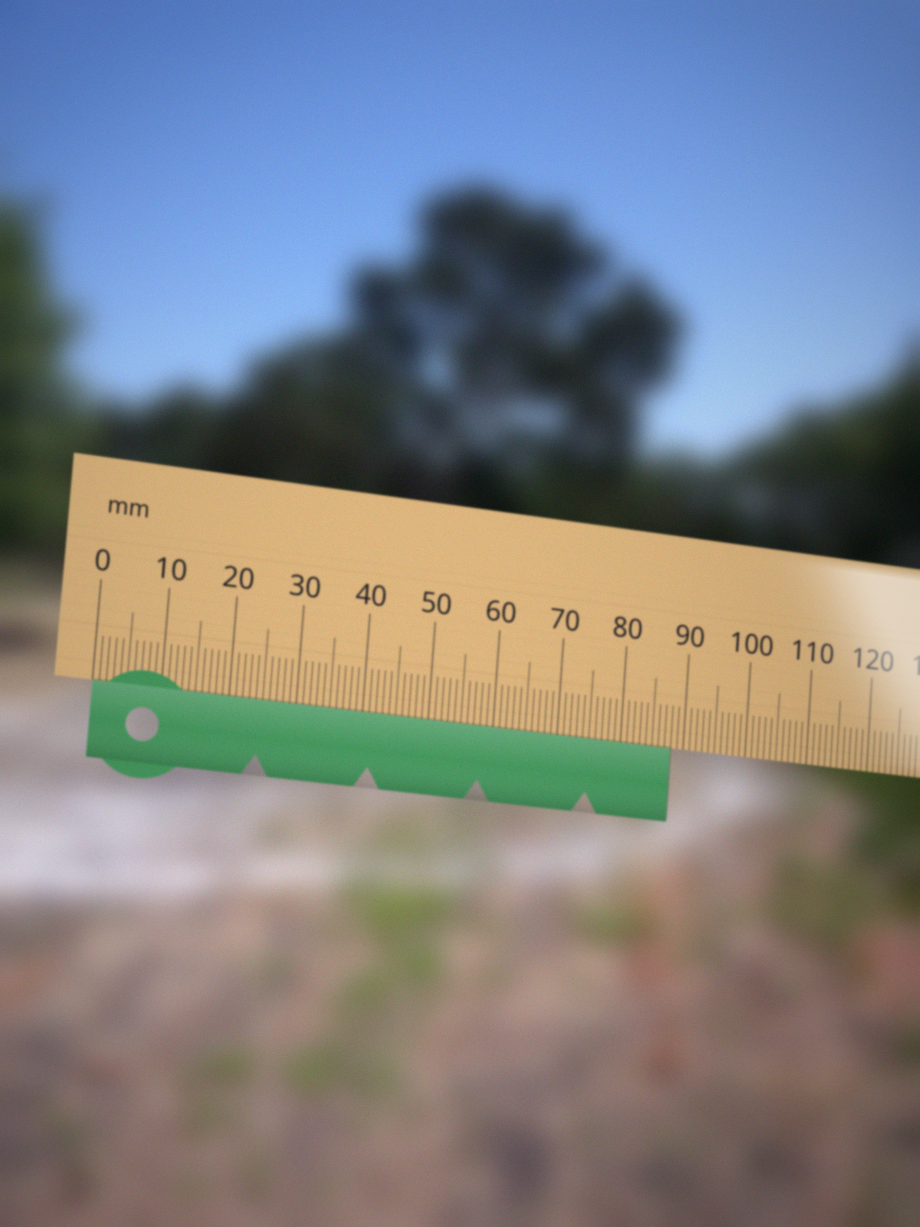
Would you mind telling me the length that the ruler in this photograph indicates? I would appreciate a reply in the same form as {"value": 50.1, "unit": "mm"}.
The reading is {"value": 88, "unit": "mm"}
